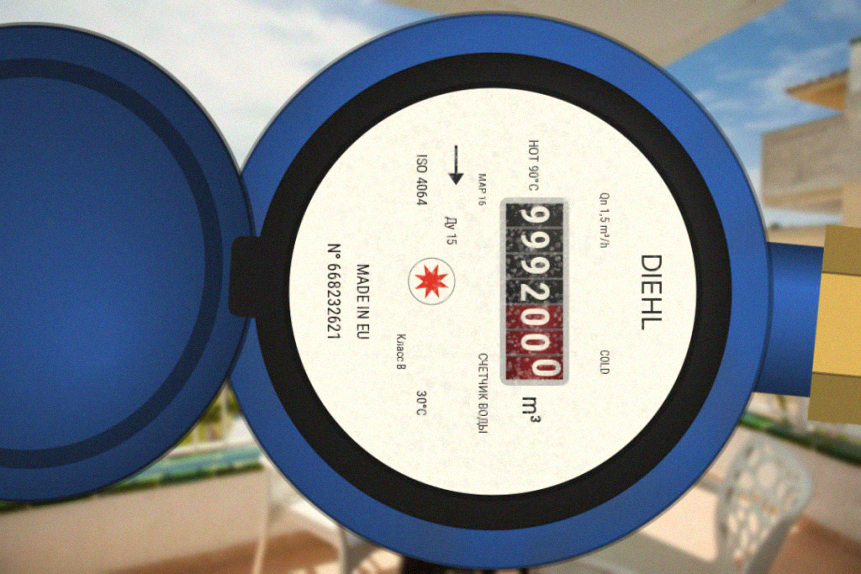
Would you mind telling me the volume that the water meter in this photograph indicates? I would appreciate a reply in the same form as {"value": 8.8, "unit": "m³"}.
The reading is {"value": 9992.000, "unit": "m³"}
